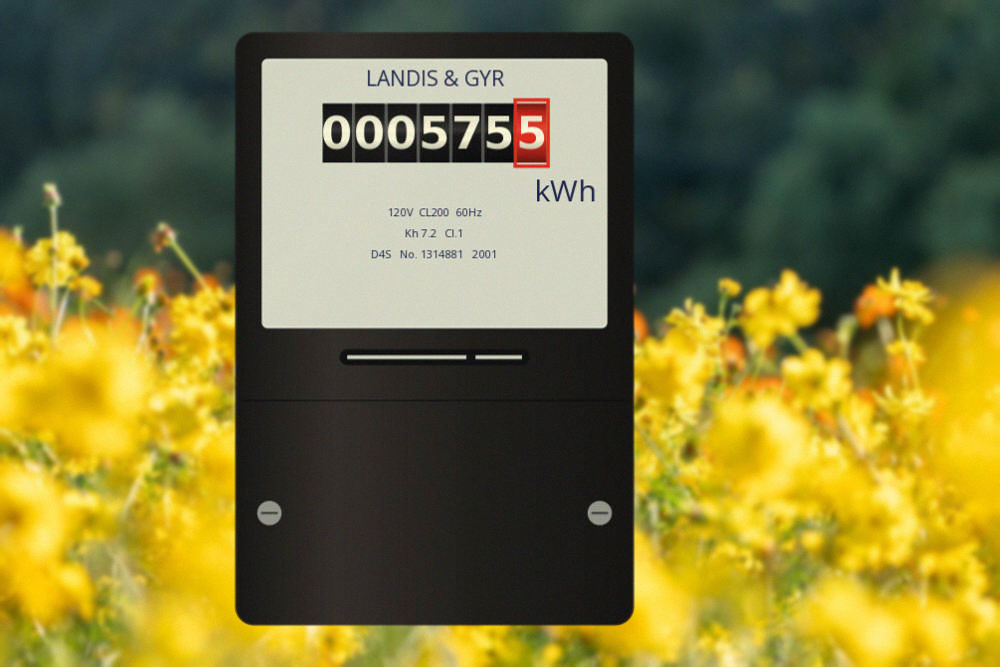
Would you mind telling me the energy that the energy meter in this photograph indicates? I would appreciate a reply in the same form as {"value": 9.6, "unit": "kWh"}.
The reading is {"value": 575.5, "unit": "kWh"}
